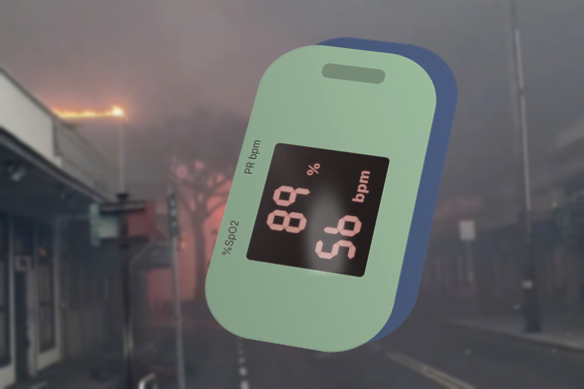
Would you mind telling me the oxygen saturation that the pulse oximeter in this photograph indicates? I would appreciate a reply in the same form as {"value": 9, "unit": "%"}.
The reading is {"value": 89, "unit": "%"}
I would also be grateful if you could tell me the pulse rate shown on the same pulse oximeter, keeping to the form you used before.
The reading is {"value": 56, "unit": "bpm"}
